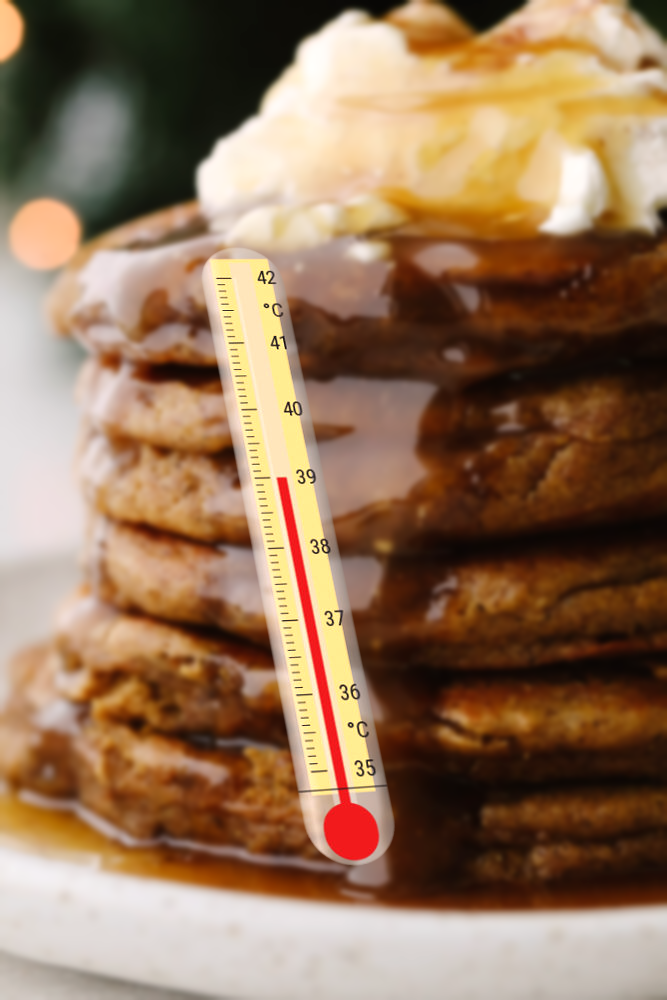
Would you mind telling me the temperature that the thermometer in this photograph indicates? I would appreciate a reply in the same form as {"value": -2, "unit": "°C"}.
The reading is {"value": 39, "unit": "°C"}
